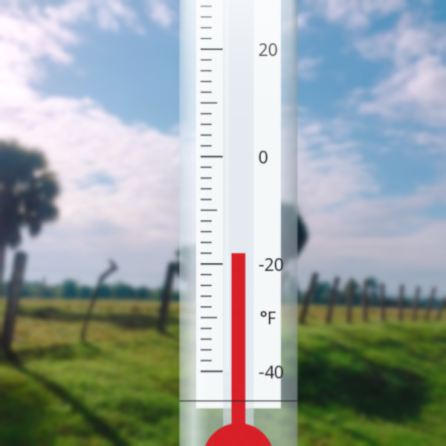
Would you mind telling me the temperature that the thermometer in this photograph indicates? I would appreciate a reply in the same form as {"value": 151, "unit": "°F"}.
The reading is {"value": -18, "unit": "°F"}
